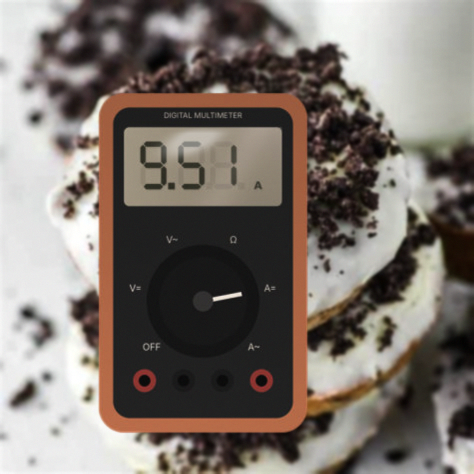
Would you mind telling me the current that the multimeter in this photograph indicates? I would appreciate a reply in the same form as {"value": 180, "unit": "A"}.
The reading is {"value": 9.51, "unit": "A"}
